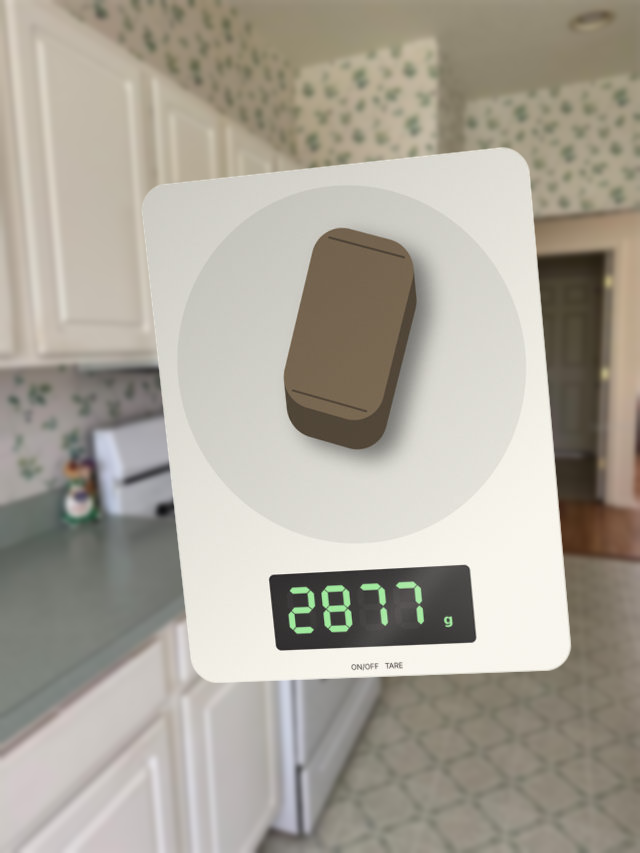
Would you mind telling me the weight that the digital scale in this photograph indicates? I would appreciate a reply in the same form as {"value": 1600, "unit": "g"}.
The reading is {"value": 2877, "unit": "g"}
